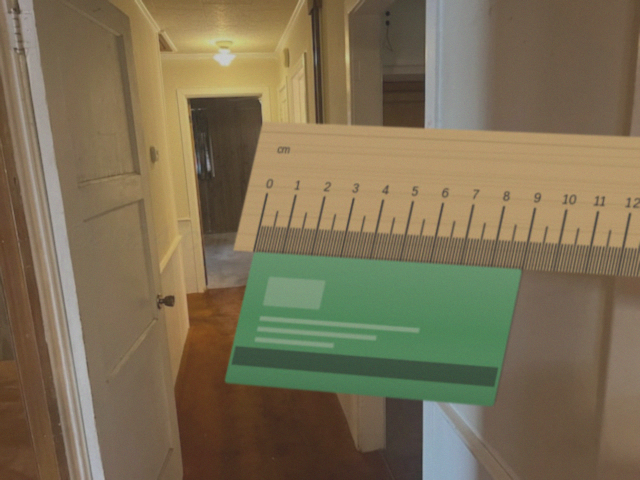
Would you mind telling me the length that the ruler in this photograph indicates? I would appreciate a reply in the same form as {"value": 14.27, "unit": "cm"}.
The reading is {"value": 9, "unit": "cm"}
